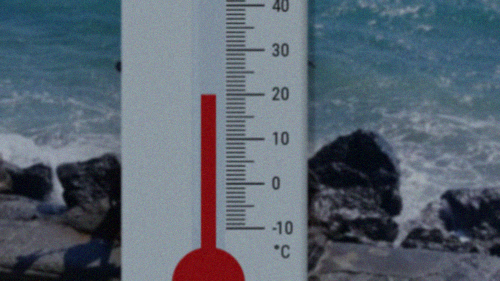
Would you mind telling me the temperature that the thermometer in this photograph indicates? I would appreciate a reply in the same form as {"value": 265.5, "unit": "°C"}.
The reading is {"value": 20, "unit": "°C"}
